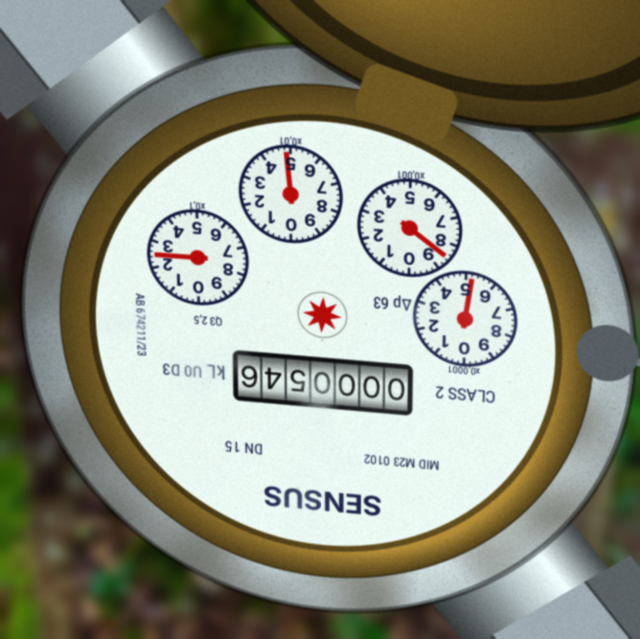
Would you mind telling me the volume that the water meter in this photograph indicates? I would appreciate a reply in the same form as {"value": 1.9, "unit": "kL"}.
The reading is {"value": 546.2485, "unit": "kL"}
